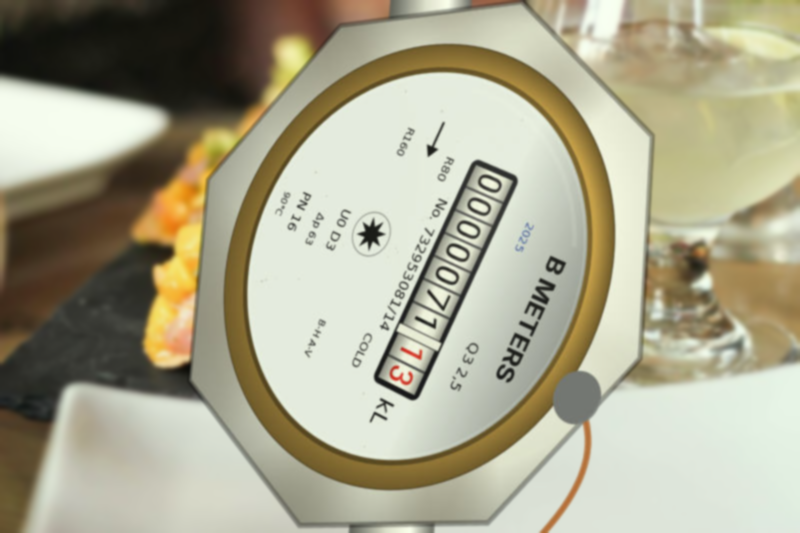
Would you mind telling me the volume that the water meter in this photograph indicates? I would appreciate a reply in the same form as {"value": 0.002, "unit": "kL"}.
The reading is {"value": 71.13, "unit": "kL"}
